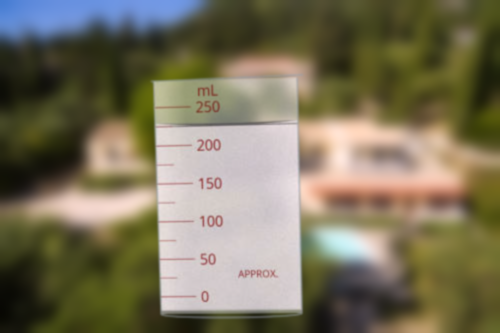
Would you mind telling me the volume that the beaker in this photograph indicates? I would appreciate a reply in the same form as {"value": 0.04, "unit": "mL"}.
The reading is {"value": 225, "unit": "mL"}
